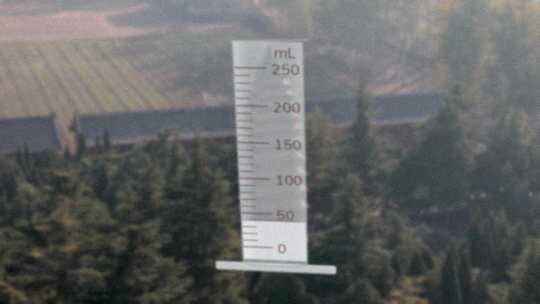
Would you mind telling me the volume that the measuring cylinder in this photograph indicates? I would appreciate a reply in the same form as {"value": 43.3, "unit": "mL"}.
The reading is {"value": 40, "unit": "mL"}
